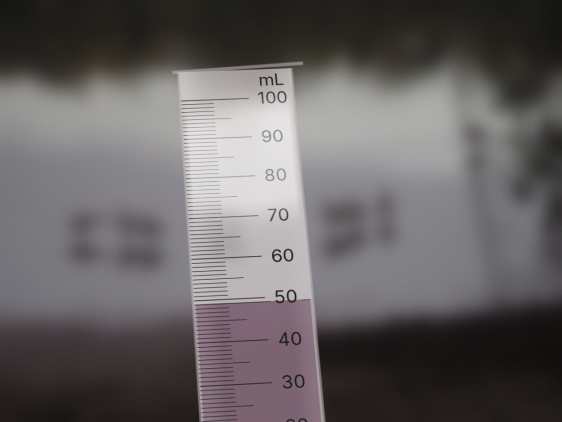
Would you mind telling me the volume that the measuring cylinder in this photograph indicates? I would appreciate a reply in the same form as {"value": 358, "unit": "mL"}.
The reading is {"value": 49, "unit": "mL"}
